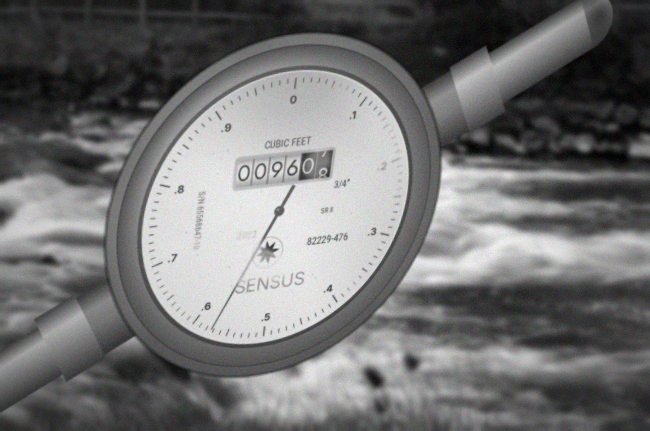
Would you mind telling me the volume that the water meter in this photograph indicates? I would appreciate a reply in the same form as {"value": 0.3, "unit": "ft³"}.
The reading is {"value": 9607.57, "unit": "ft³"}
